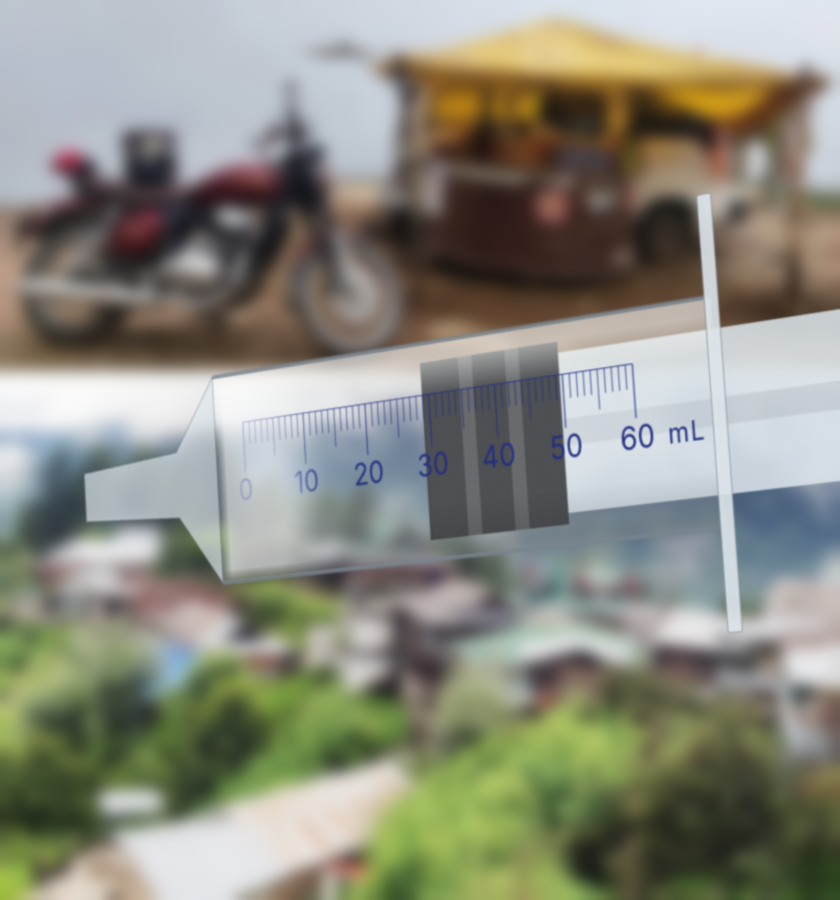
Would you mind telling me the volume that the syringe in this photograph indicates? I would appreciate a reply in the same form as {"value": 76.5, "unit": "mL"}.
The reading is {"value": 29, "unit": "mL"}
